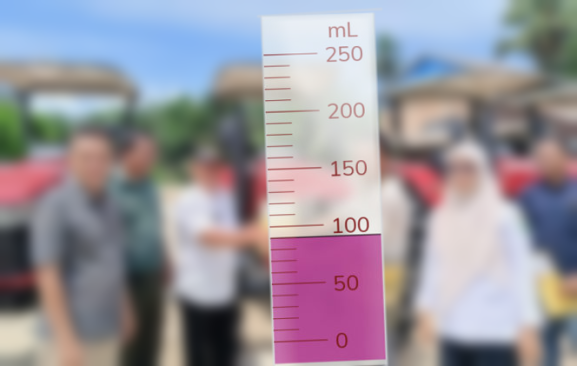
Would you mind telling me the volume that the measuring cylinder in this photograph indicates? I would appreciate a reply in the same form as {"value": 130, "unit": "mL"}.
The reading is {"value": 90, "unit": "mL"}
